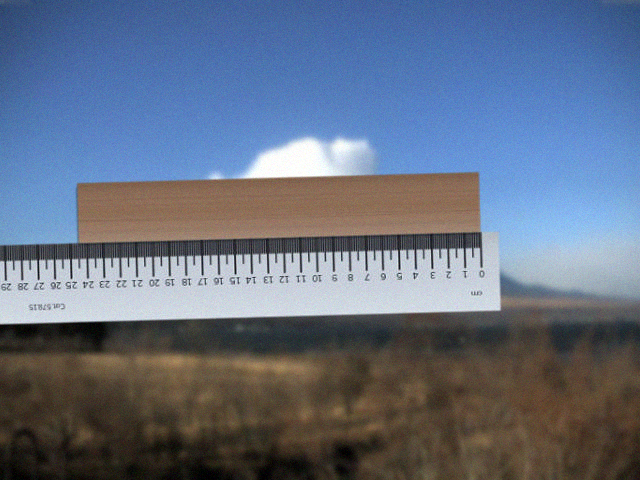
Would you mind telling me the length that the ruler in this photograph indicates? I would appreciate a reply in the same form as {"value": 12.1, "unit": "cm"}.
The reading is {"value": 24.5, "unit": "cm"}
